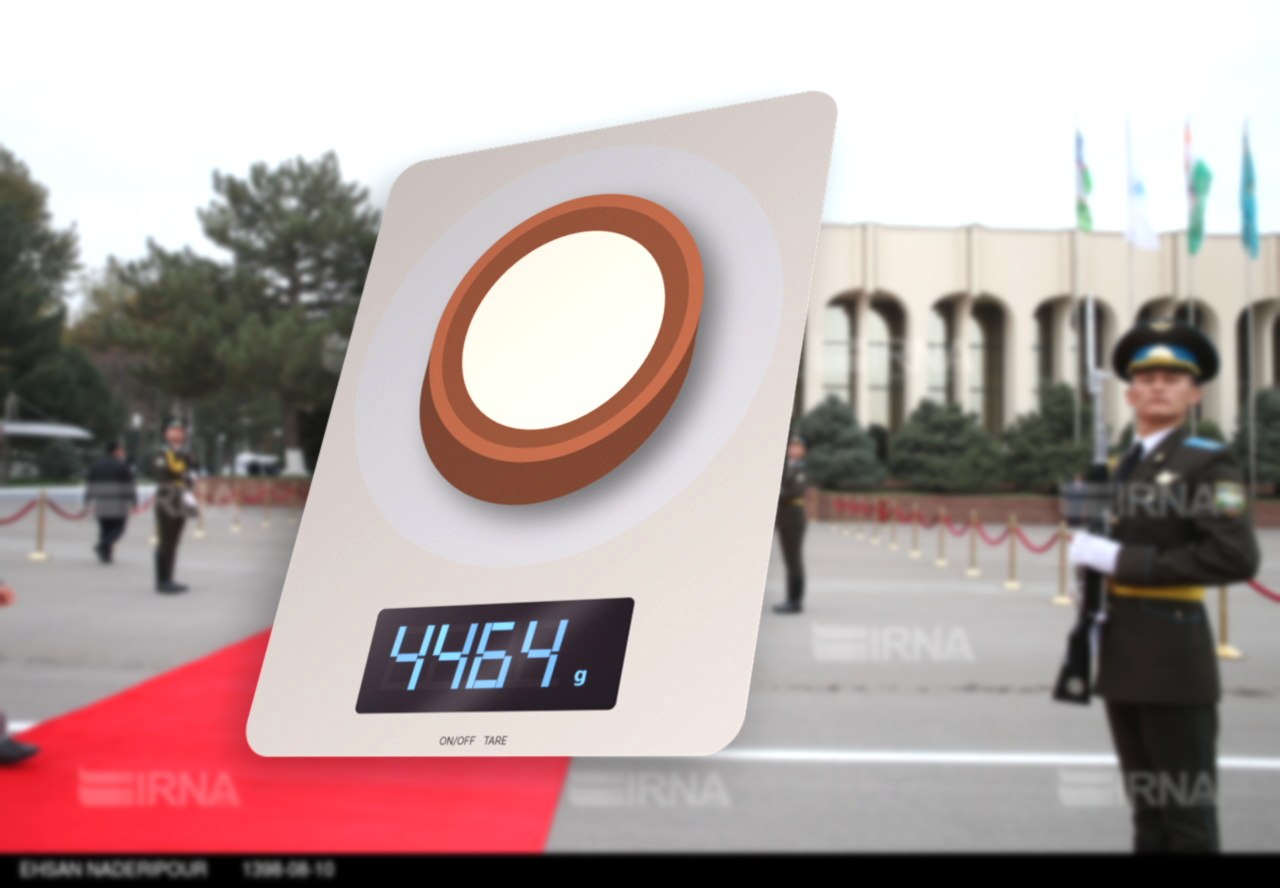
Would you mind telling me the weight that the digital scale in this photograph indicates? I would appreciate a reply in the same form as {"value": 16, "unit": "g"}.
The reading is {"value": 4464, "unit": "g"}
